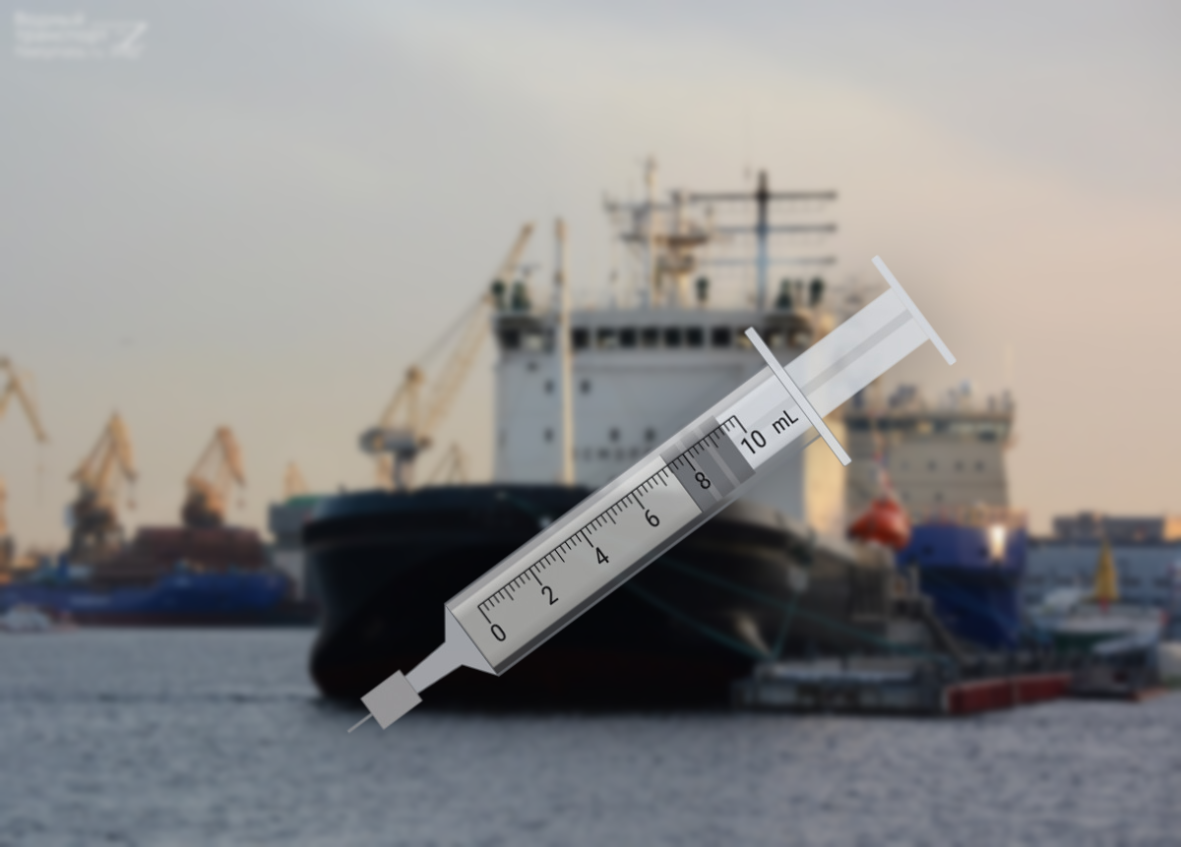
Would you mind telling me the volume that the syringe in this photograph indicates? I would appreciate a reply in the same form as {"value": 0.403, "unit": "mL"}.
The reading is {"value": 7.4, "unit": "mL"}
